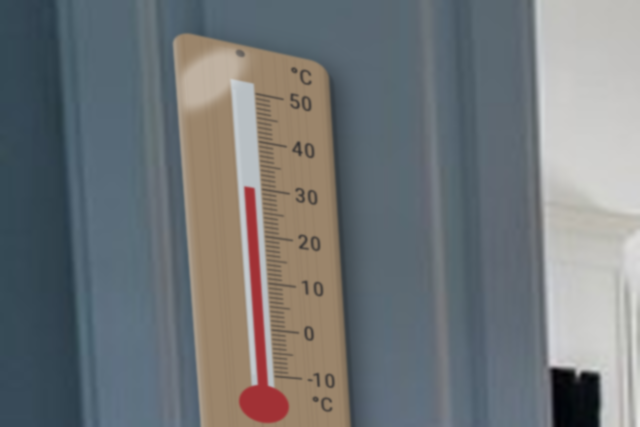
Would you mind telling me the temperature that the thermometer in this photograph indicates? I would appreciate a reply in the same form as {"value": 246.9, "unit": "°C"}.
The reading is {"value": 30, "unit": "°C"}
